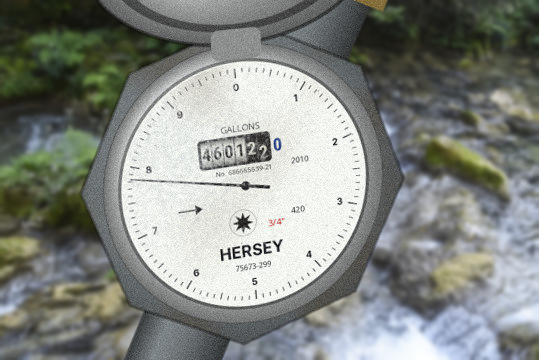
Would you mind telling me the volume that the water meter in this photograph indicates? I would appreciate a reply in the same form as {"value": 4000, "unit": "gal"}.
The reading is {"value": 4601217.8, "unit": "gal"}
